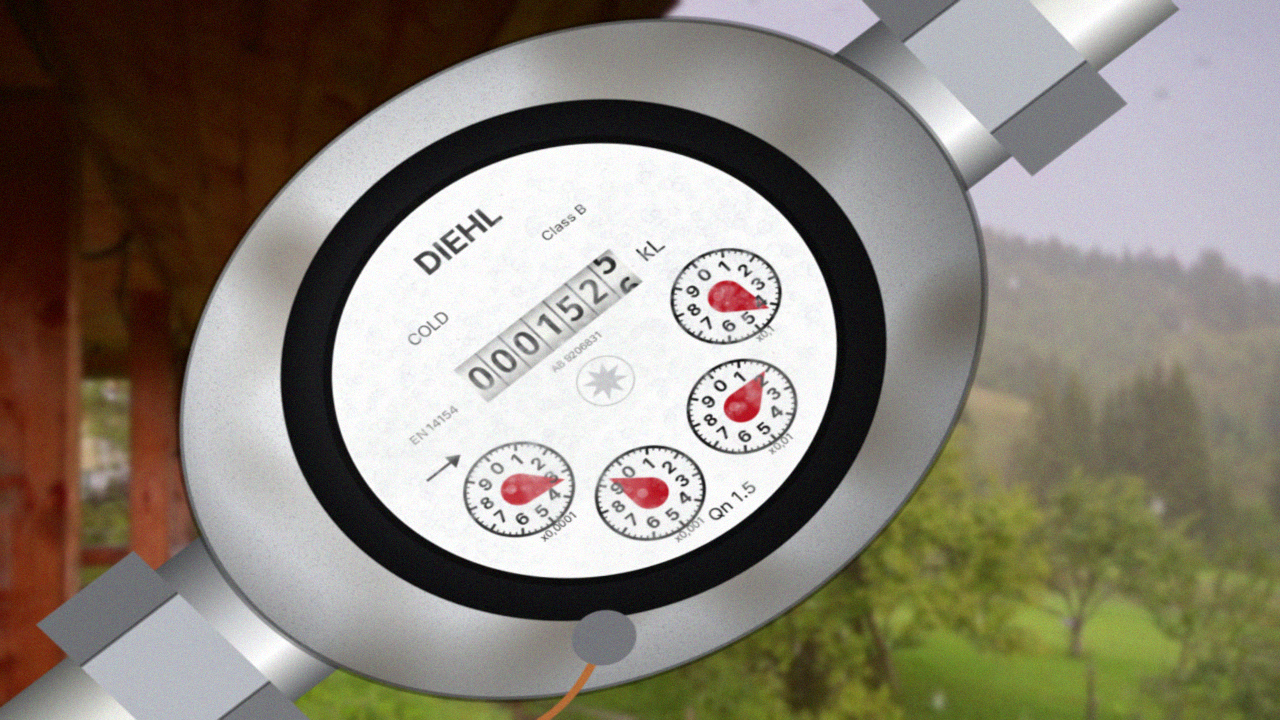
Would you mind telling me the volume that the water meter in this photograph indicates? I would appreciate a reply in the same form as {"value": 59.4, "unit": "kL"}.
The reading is {"value": 1525.4193, "unit": "kL"}
